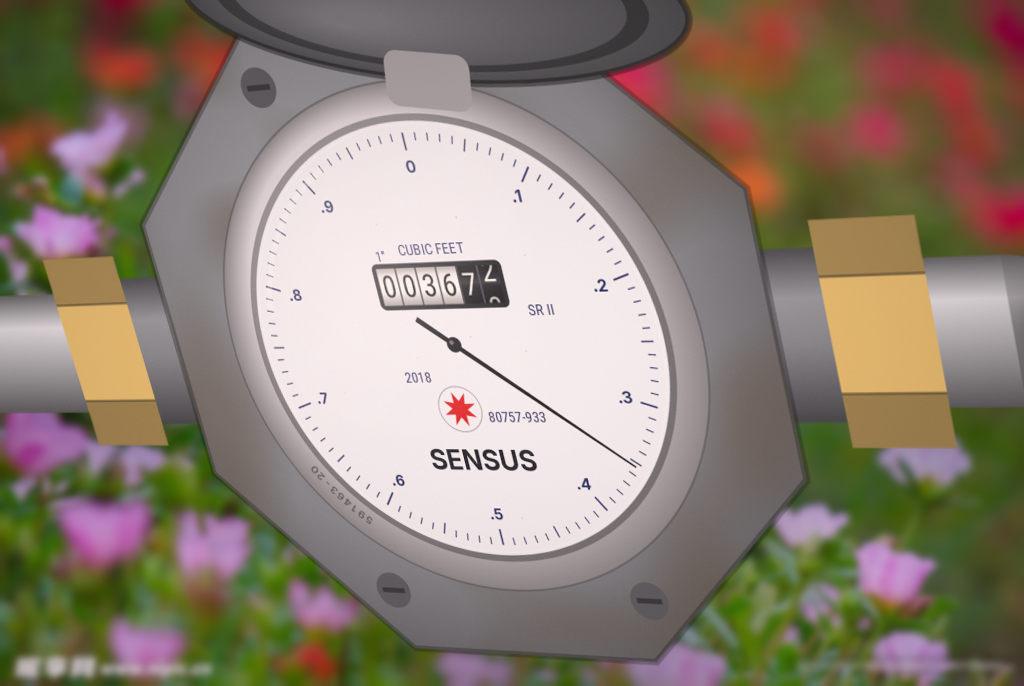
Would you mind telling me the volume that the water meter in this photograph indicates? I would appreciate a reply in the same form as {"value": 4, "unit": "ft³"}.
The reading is {"value": 3672.35, "unit": "ft³"}
